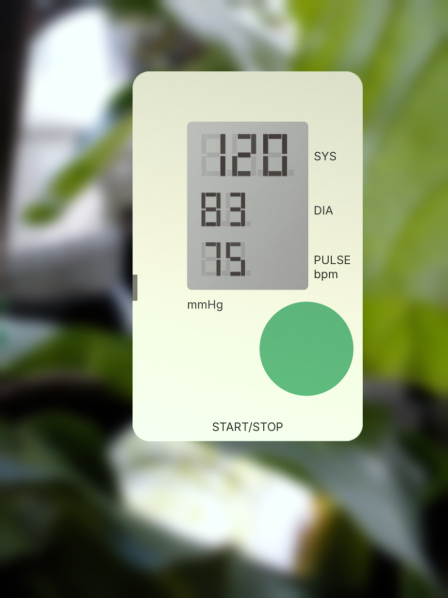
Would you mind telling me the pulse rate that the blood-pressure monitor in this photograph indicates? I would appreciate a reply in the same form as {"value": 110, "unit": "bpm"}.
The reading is {"value": 75, "unit": "bpm"}
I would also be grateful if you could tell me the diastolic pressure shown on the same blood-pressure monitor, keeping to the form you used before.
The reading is {"value": 83, "unit": "mmHg"}
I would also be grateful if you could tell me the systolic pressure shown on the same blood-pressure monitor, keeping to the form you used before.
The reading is {"value": 120, "unit": "mmHg"}
